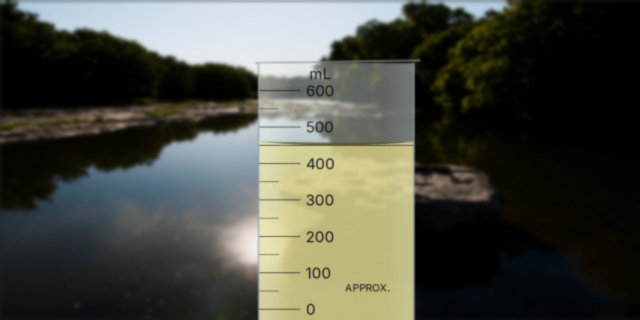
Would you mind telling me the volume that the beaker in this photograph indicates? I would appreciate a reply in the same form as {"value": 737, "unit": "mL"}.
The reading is {"value": 450, "unit": "mL"}
